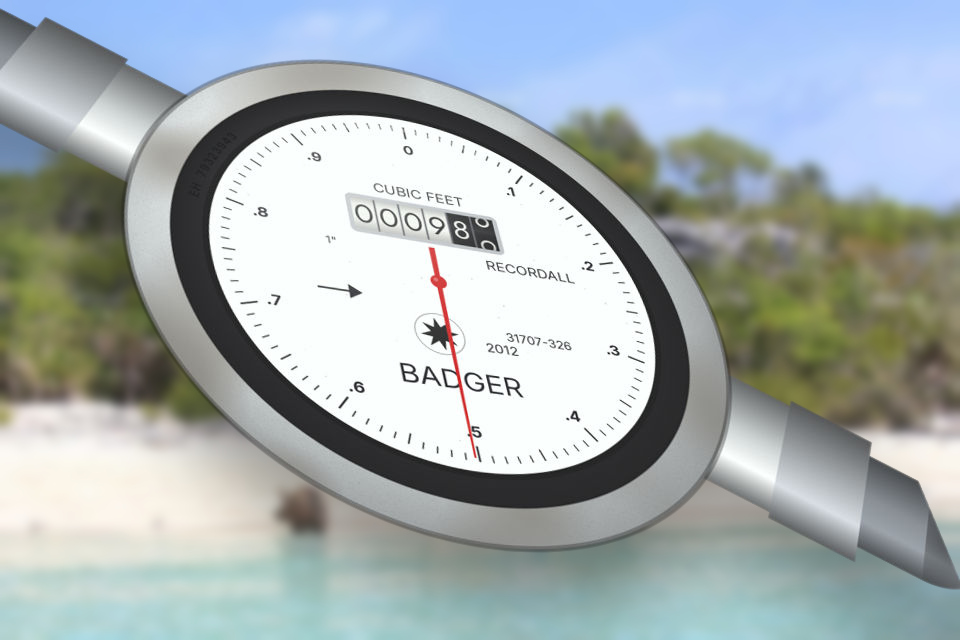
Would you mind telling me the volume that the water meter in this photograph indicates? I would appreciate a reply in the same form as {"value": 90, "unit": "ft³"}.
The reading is {"value": 988.50, "unit": "ft³"}
